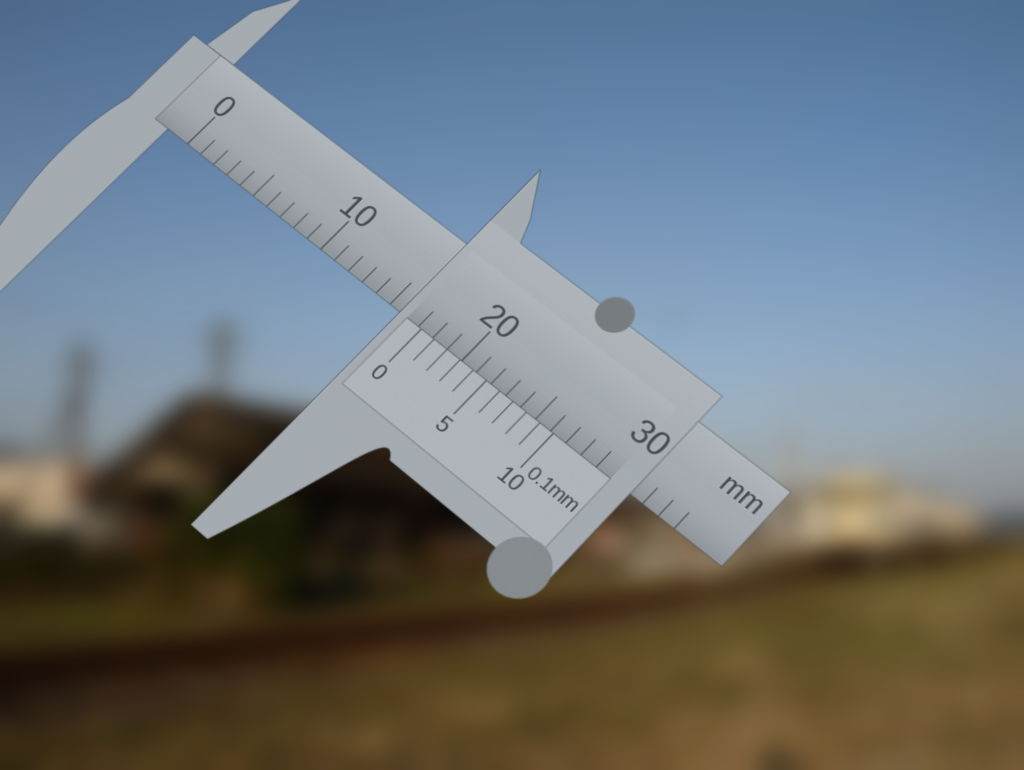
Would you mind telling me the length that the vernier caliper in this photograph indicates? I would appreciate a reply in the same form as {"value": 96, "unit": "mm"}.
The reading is {"value": 17.2, "unit": "mm"}
